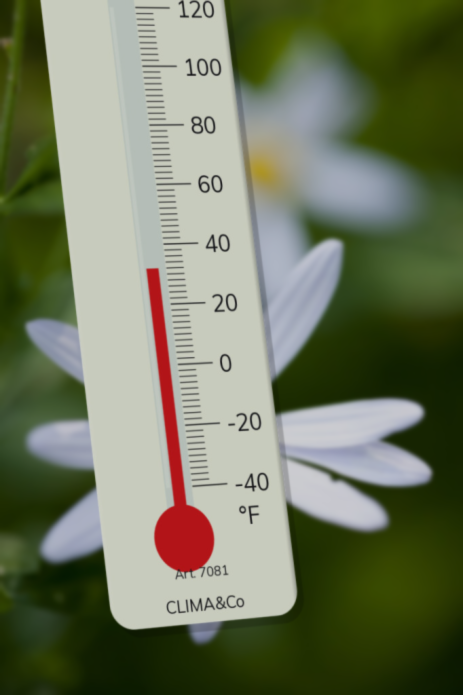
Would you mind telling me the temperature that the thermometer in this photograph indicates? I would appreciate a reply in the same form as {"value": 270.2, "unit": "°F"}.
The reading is {"value": 32, "unit": "°F"}
